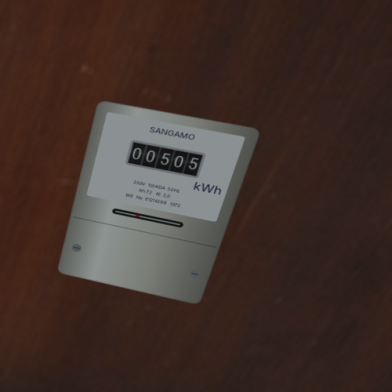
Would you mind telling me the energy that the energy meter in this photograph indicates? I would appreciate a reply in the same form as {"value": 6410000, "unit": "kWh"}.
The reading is {"value": 505, "unit": "kWh"}
